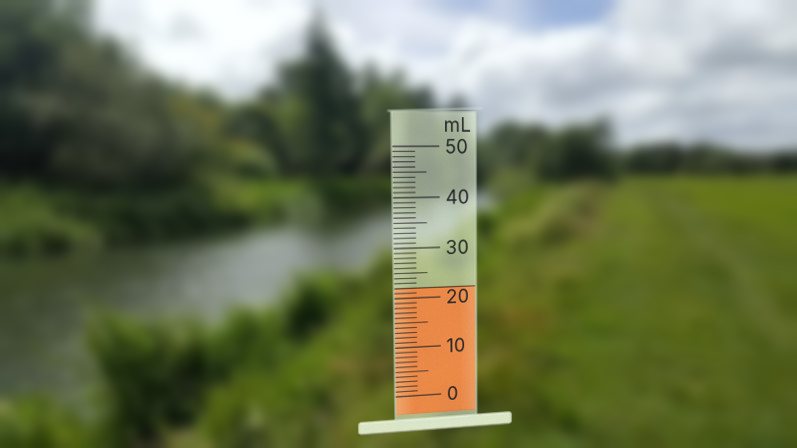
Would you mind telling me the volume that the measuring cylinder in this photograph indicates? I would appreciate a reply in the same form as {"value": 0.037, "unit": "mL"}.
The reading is {"value": 22, "unit": "mL"}
